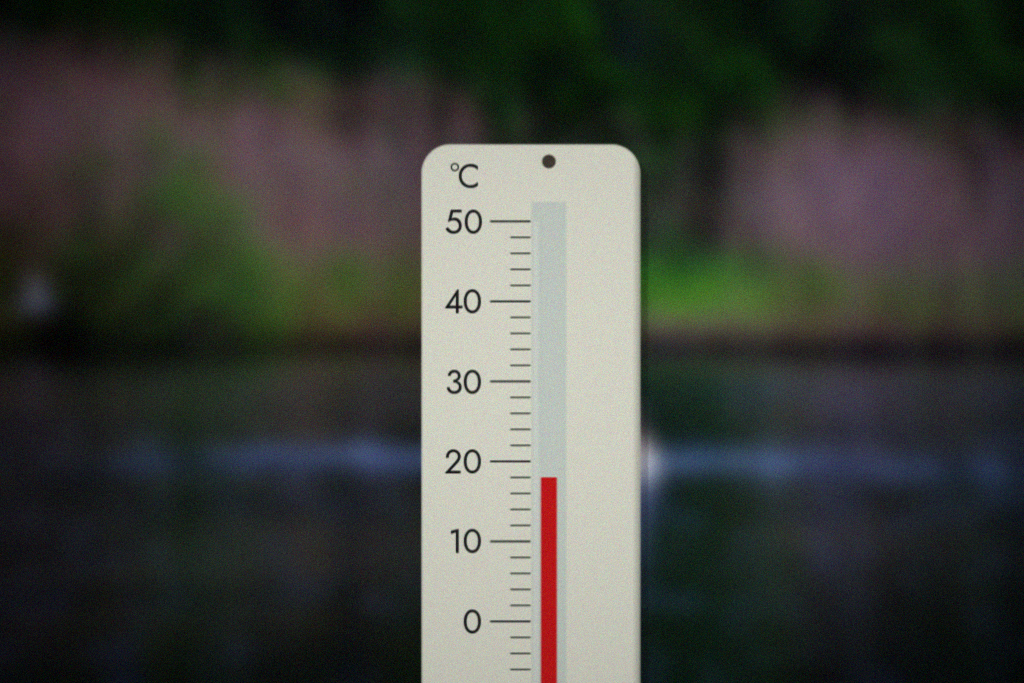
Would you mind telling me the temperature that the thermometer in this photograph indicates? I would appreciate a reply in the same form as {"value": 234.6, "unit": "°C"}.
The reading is {"value": 18, "unit": "°C"}
